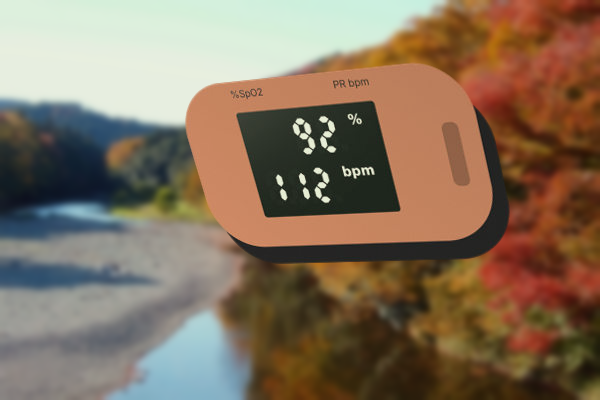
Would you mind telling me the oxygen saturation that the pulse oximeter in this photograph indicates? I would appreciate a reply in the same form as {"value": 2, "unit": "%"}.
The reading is {"value": 92, "unit": "%"}
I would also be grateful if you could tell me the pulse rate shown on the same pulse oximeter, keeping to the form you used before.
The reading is {"value": 112, "unit": "bpm"}
